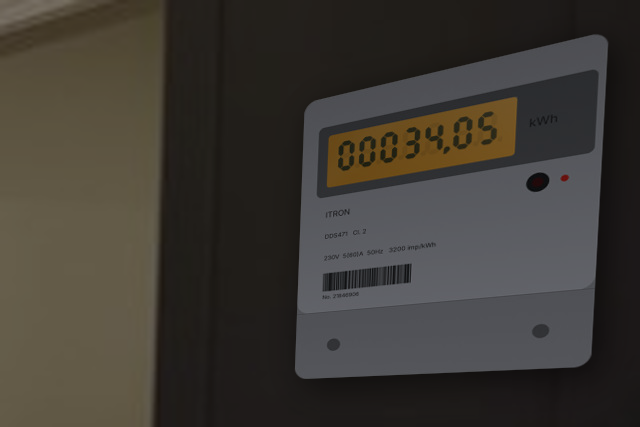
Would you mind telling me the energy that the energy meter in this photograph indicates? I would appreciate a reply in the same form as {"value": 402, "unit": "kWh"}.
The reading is {"value": 34.05, "unit": "kWh"}
